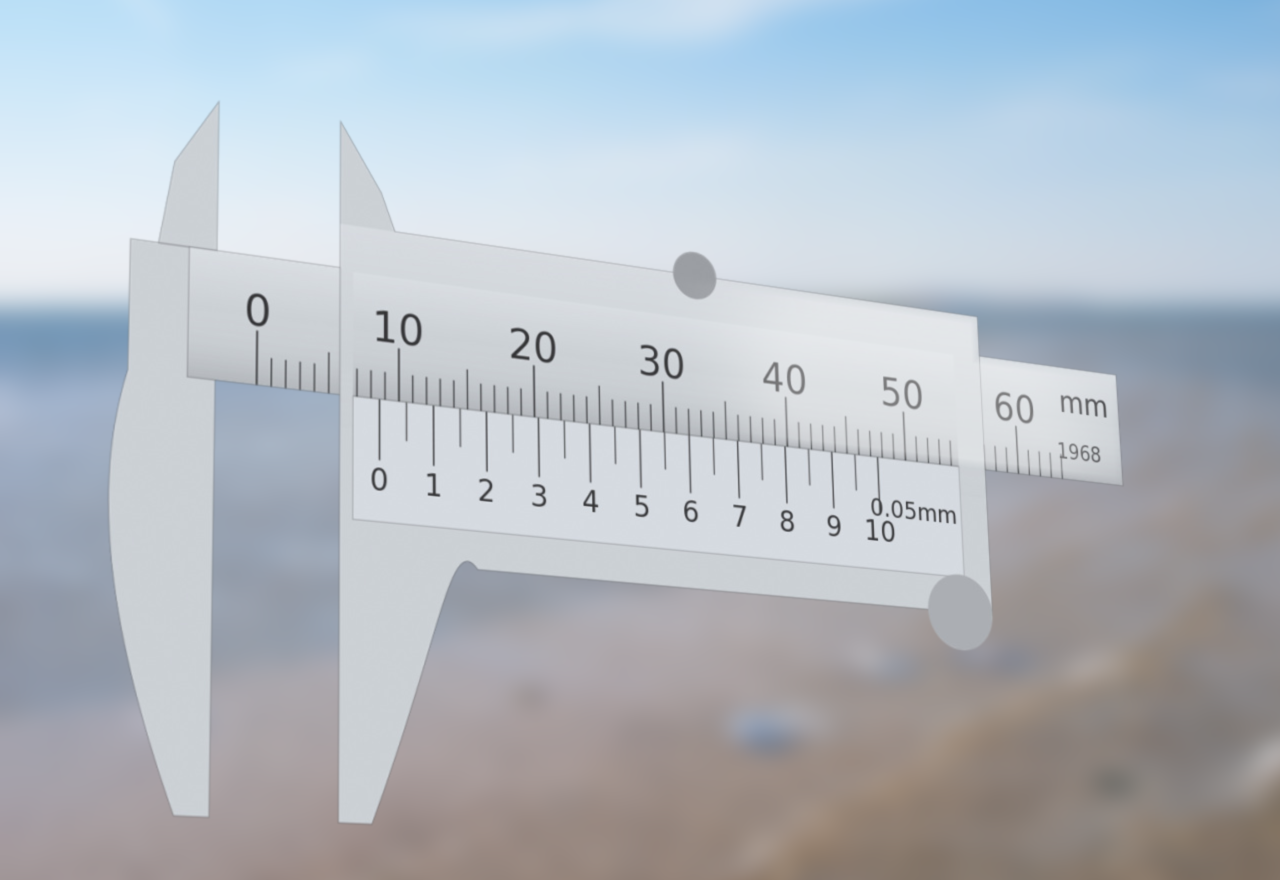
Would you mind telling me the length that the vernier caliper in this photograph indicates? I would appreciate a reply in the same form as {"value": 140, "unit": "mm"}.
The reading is {"value": 8.6, "unit": "mm"}
